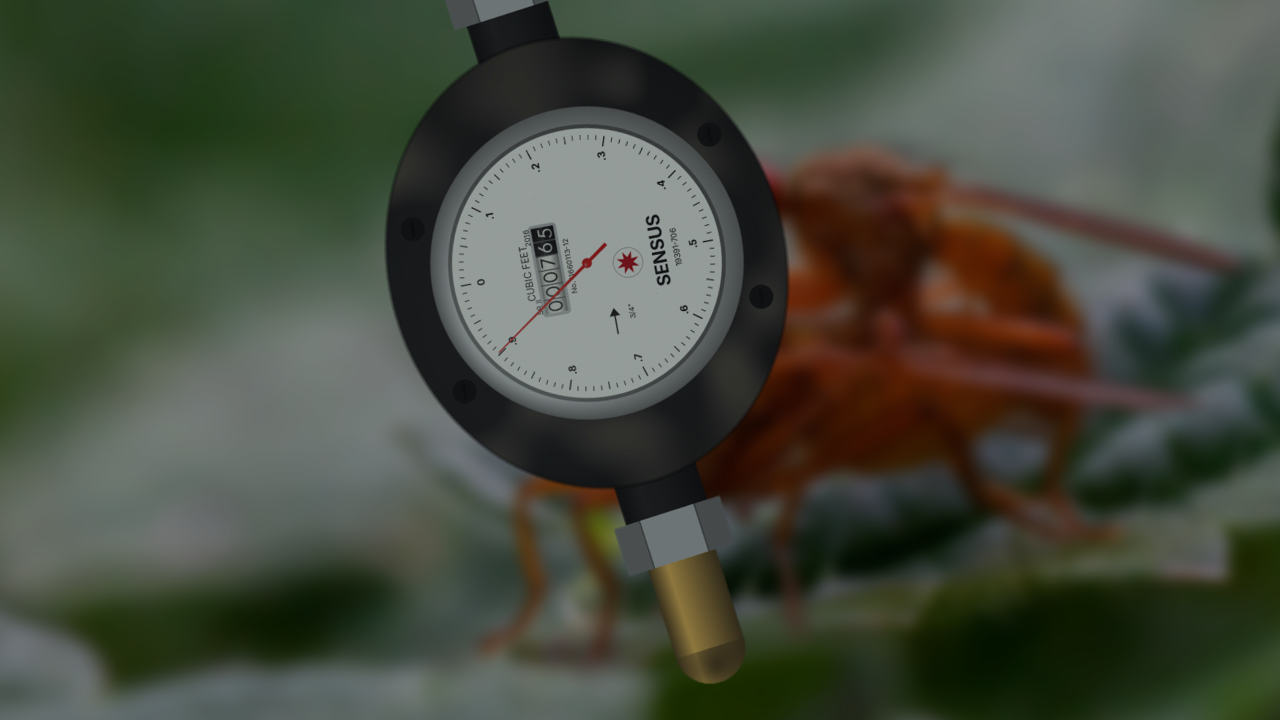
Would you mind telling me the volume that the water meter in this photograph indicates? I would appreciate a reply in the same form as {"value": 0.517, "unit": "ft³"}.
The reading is {"value": 764.90, "unit": "ft³"}
